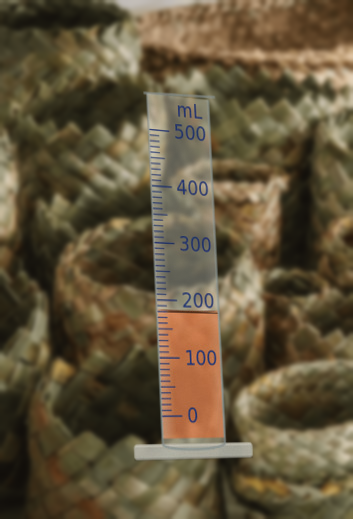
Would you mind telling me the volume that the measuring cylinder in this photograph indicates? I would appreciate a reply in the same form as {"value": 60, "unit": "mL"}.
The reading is {"value": 180, "unit": "mL"}
